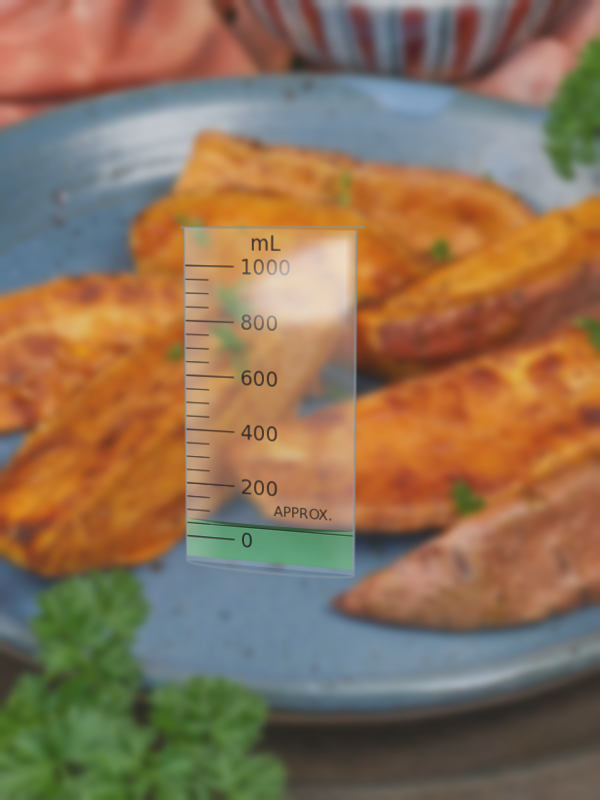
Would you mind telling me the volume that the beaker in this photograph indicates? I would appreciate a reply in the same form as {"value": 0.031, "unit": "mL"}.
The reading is {"value": 50, "unit": "mL"}
